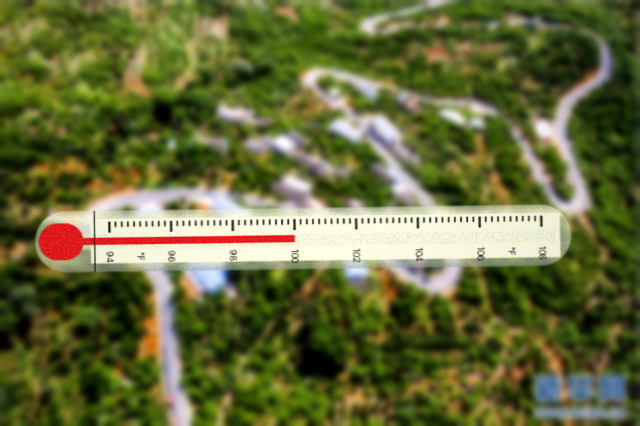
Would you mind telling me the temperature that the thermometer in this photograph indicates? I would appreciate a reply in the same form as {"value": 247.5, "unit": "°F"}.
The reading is {"value": 100, "unit": "°F"}
